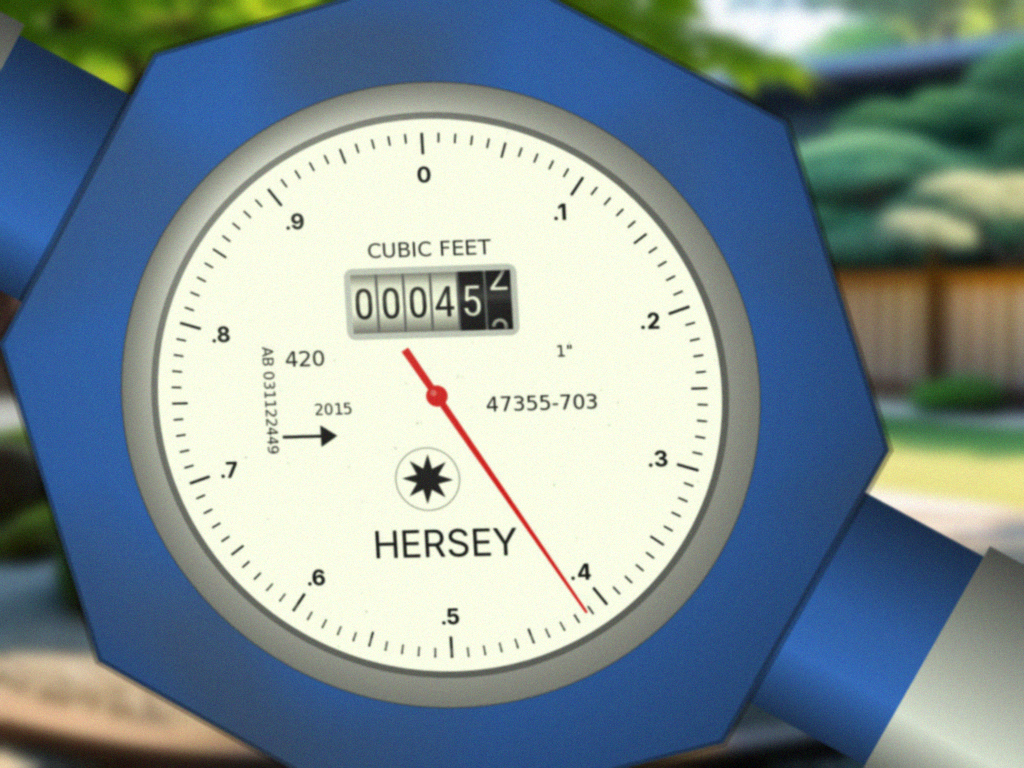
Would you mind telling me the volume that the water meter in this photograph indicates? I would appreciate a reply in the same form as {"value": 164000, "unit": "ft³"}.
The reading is {"value": 452.41, "unit": "ft³"}
